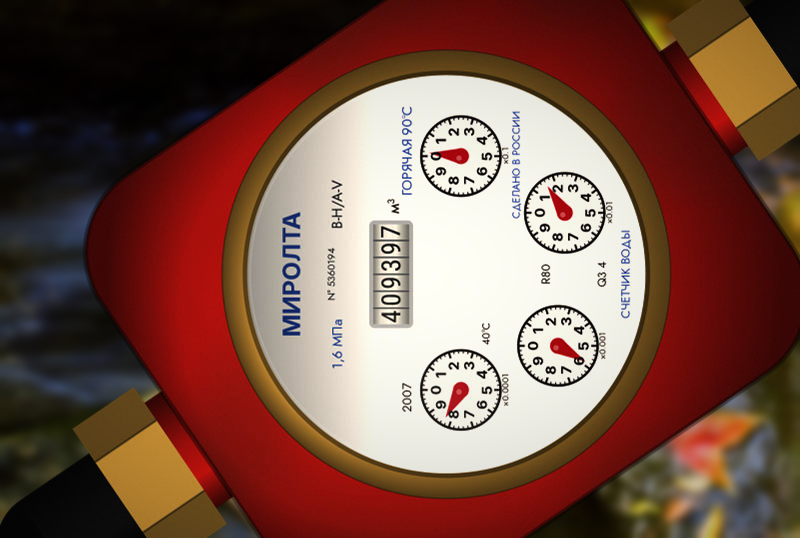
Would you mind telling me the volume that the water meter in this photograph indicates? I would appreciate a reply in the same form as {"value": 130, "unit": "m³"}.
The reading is {"value": 409397.0158, "unit": "m³"}
